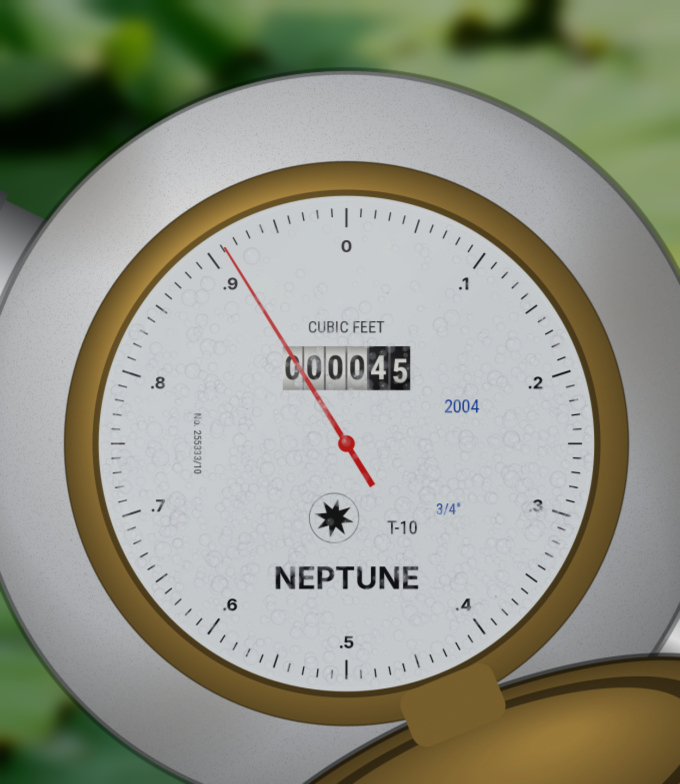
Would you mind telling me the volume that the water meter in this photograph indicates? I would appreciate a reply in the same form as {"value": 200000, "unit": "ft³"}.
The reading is {"value": 44.91, "unit": "ft³"}
